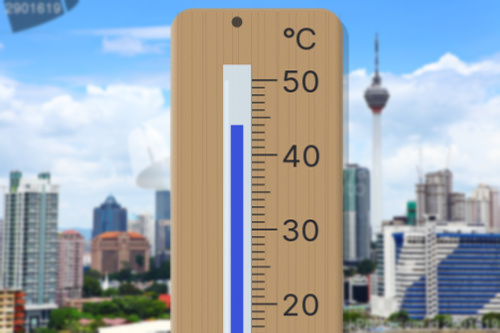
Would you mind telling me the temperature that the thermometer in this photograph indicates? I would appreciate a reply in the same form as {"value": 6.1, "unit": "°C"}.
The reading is {"value": 44, "unit": "°C"}
